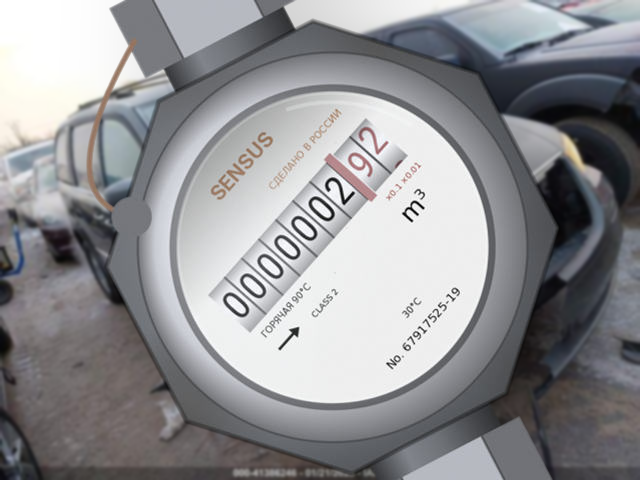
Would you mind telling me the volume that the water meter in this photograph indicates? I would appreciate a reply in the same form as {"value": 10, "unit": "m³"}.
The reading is {"value": 2.92, "unit": "m³"}
